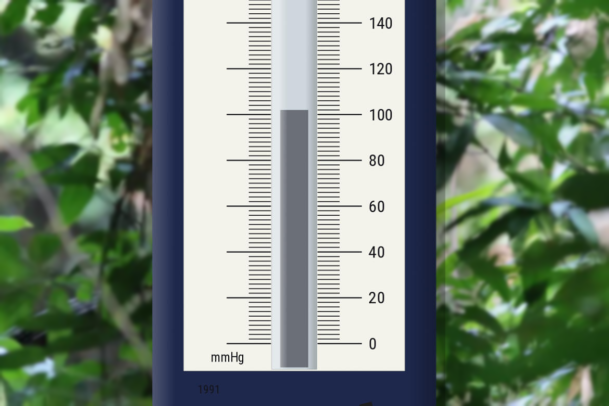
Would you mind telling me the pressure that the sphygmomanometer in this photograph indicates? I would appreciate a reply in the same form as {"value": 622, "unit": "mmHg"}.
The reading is {"value": 102, "unit": "mmHg"}
